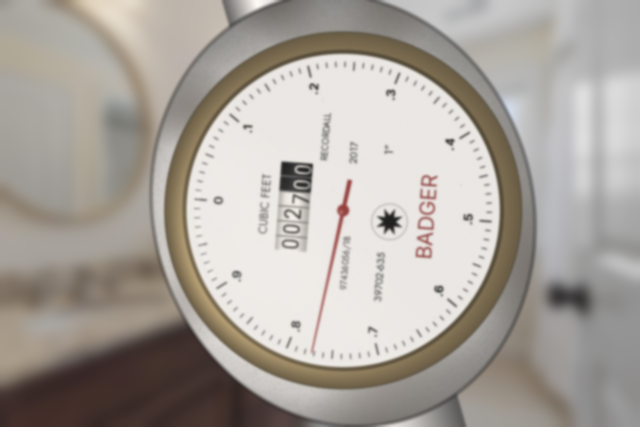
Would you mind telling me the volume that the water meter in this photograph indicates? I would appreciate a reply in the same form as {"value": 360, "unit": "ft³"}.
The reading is {"value": 2699.77, "unit": "ft³"}
